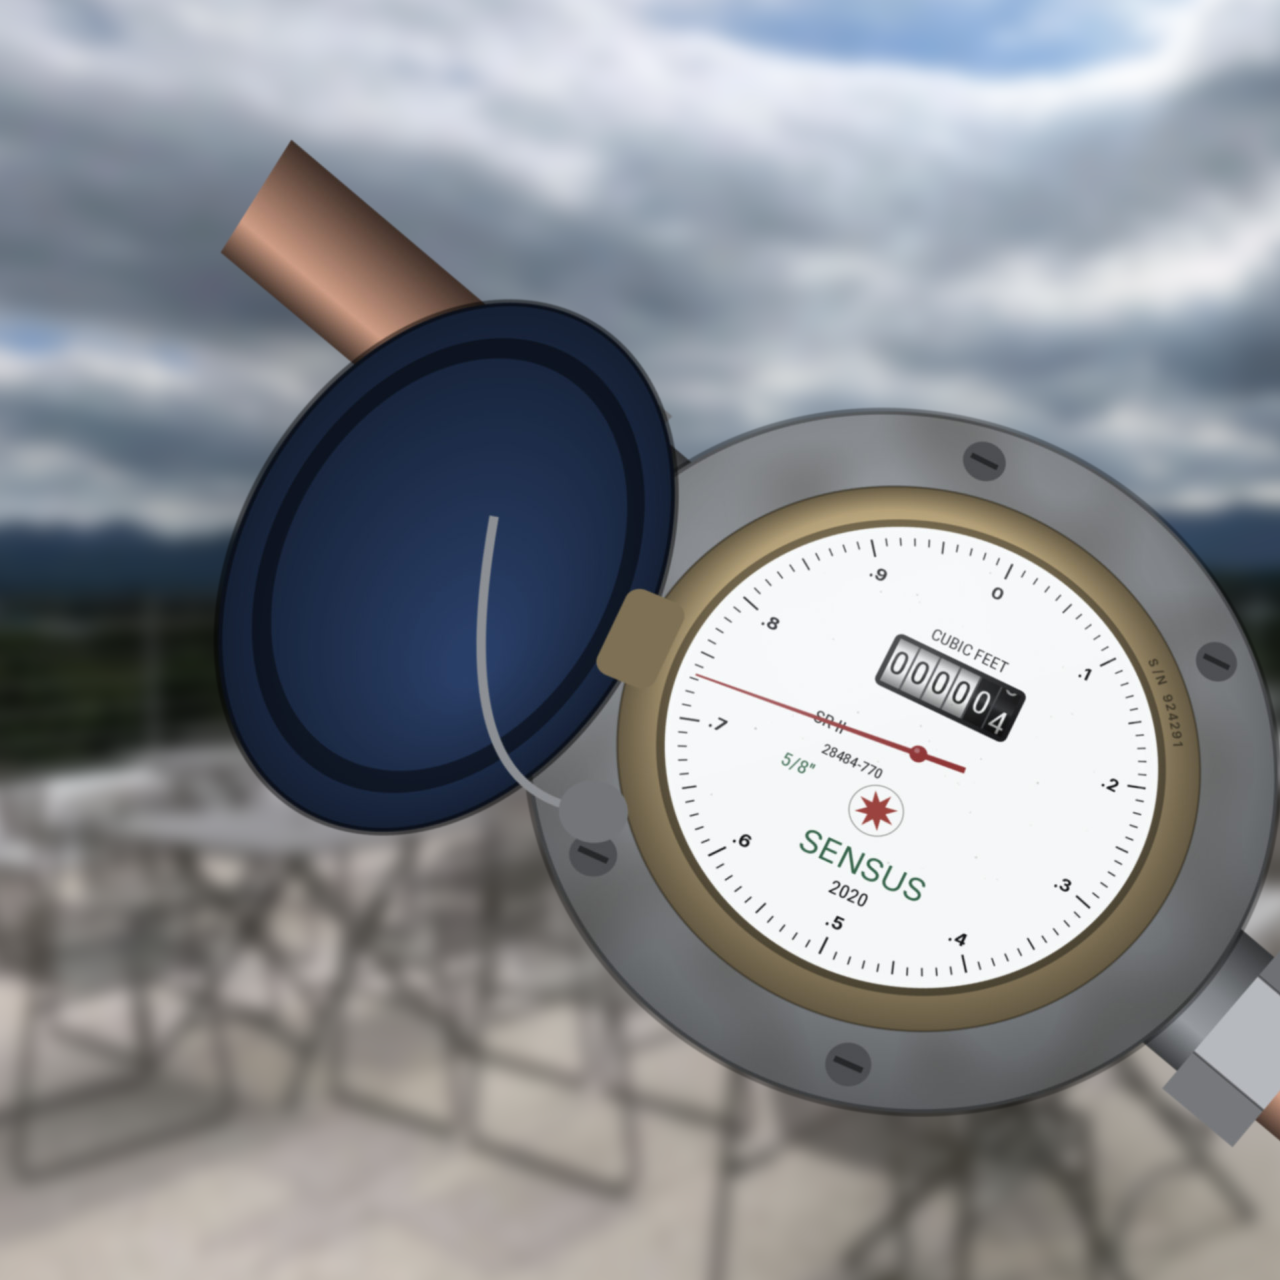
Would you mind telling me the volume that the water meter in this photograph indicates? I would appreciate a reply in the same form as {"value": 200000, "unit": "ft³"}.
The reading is {"value": 3.73, "unit": "ft³"}
